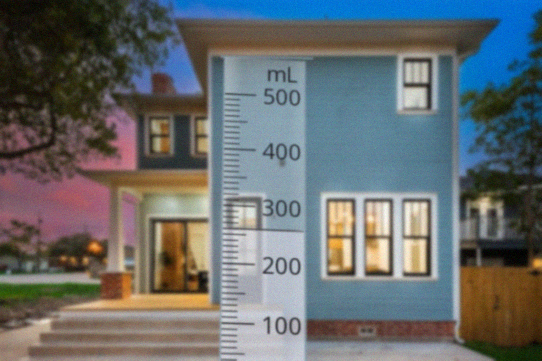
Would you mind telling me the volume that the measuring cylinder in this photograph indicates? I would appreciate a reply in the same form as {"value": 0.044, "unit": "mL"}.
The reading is {"value": 260, "unit": "mL"}
